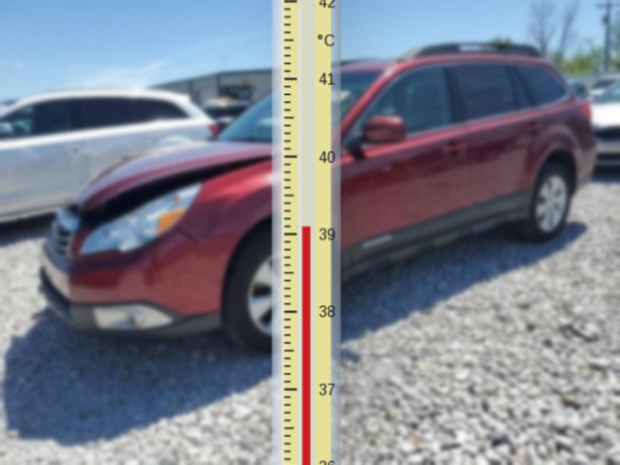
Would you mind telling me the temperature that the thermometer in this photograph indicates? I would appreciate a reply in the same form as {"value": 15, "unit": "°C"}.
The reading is {"value": 39.1, "unit": "°C"}
